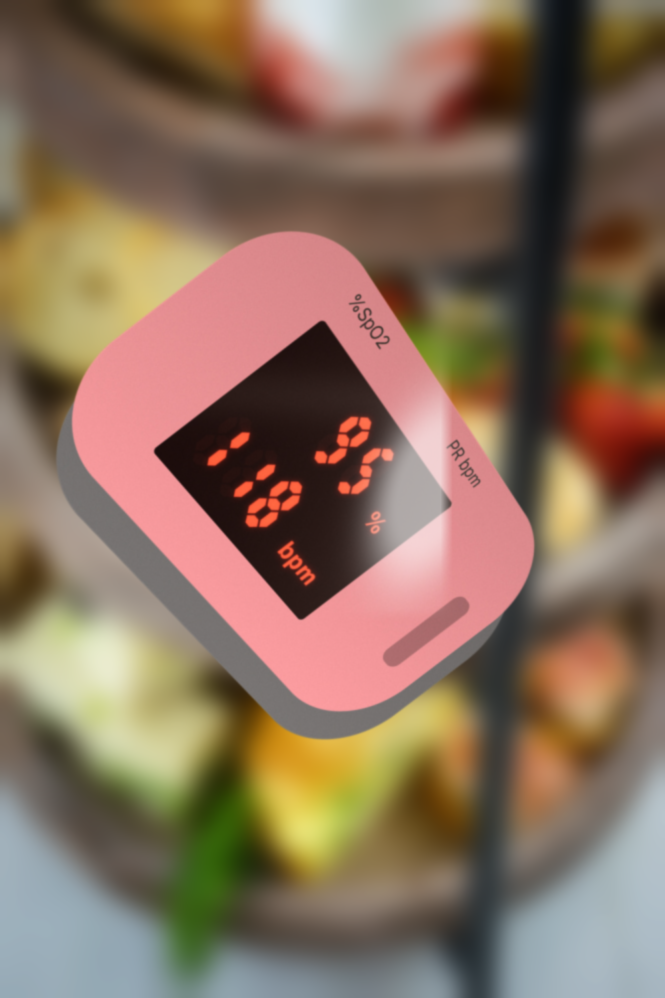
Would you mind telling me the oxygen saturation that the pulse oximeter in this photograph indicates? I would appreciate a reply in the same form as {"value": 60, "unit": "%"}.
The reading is {"value": 95, "unit": "%"}
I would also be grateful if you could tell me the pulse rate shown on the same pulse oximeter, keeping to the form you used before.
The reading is {"value": 118, "unit": "bpm"}
